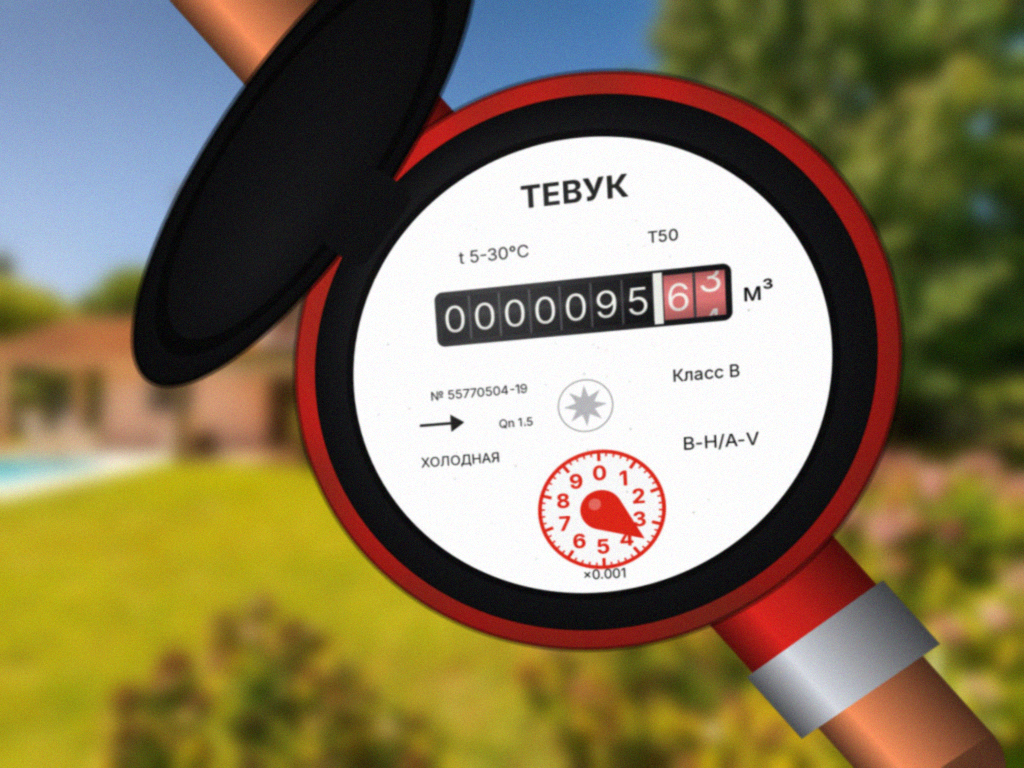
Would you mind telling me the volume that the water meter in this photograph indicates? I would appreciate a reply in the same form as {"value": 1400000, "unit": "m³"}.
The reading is {"value": 95.633, "unit": "m³"}
